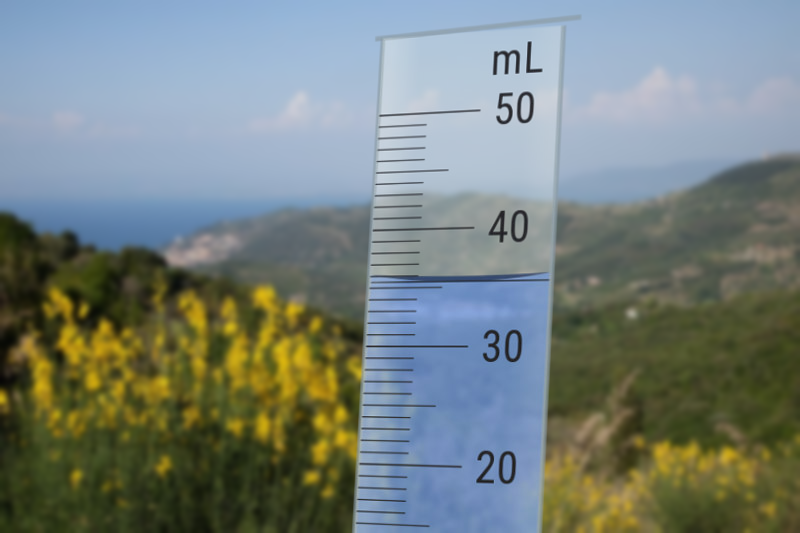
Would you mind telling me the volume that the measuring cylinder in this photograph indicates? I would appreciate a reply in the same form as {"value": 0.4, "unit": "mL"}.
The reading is {"value": 35.5, "unit": "mL"}
